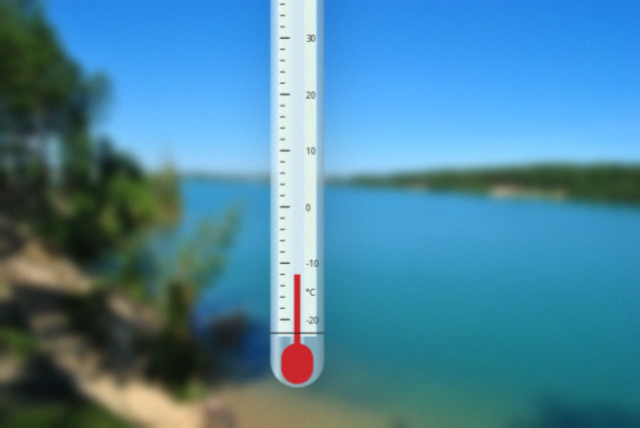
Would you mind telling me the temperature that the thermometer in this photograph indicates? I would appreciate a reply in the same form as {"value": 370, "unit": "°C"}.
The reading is {"value": -12, "unit": "°C"}
